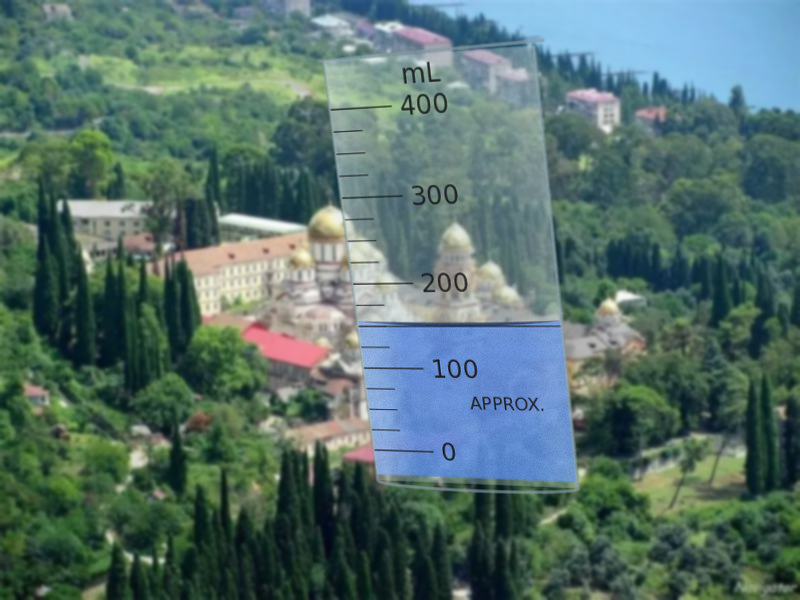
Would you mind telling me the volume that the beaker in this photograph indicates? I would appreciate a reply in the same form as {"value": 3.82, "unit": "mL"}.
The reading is {"value": 150, "unit": "mL"}
